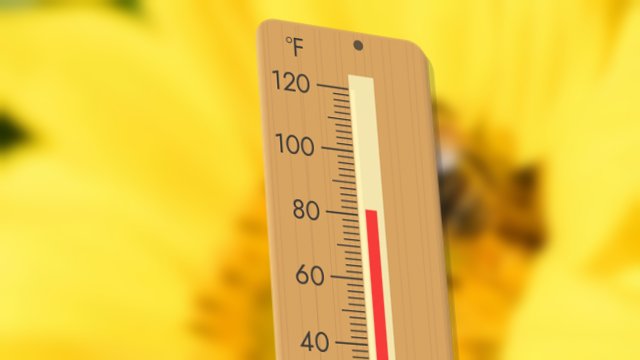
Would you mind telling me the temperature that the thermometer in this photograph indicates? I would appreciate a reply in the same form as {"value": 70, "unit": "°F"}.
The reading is {"value": 82, "unit": "°F"}
